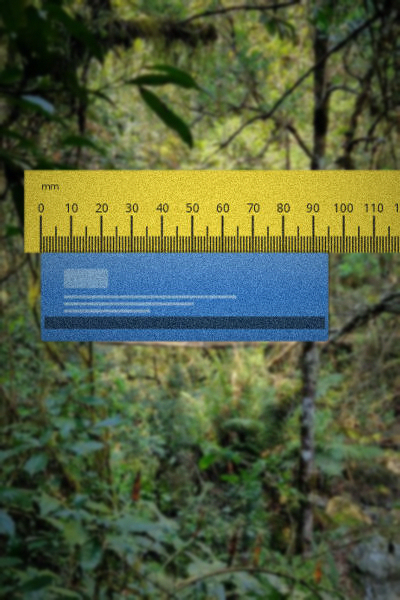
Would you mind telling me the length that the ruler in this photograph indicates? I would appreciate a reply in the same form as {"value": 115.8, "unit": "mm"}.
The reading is {"value": 95, "unit": "mm"}
